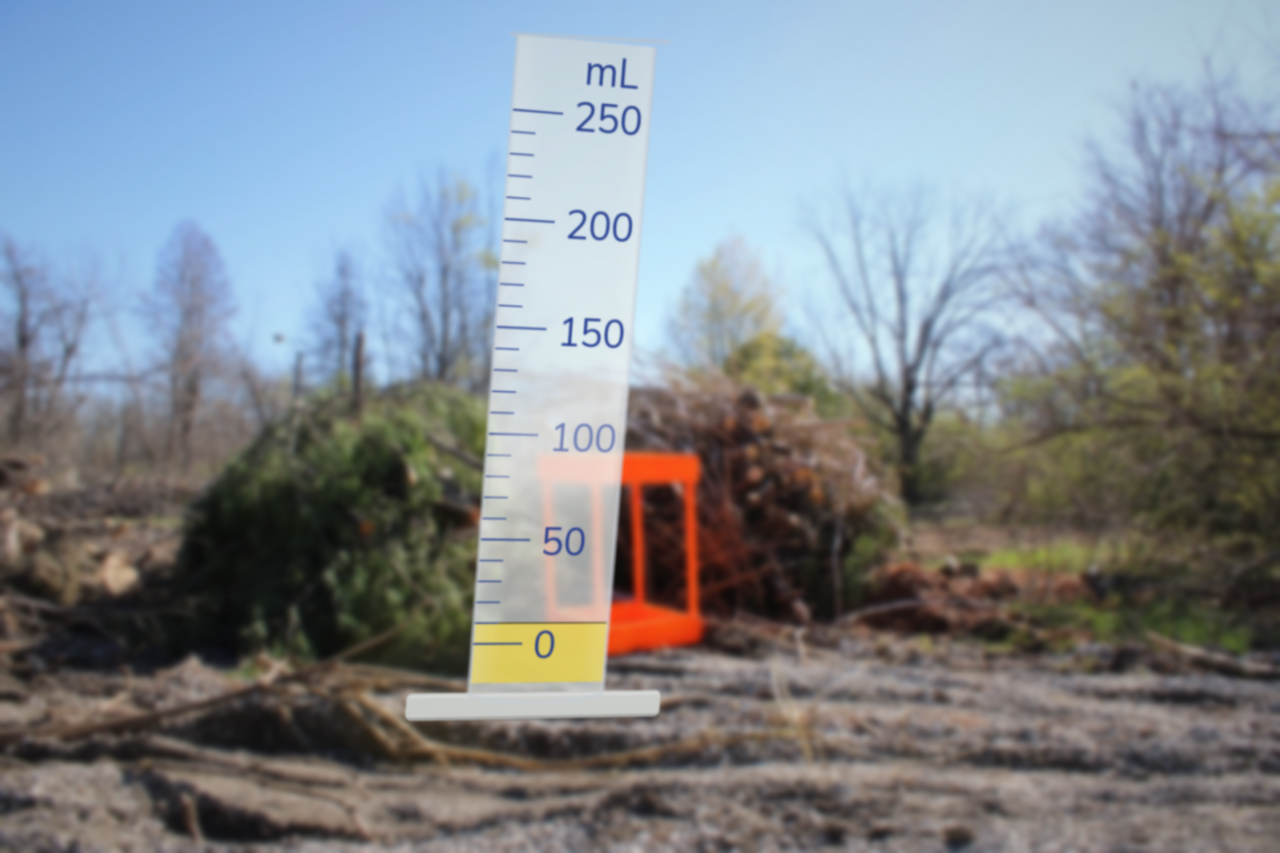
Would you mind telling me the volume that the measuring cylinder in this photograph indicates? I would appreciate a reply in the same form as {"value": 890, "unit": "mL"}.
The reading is {"value": 10, "unit": "mL"}
